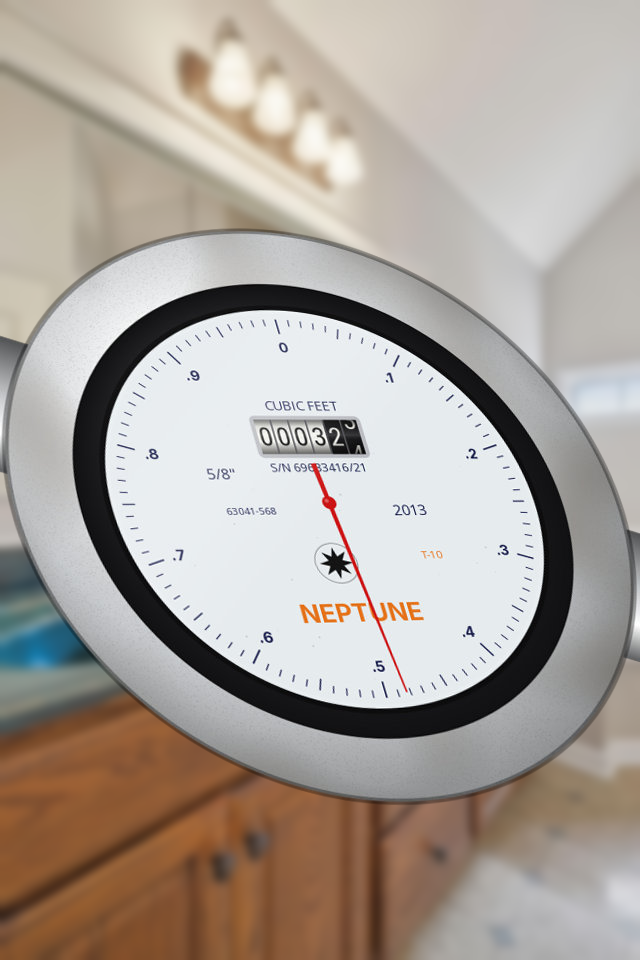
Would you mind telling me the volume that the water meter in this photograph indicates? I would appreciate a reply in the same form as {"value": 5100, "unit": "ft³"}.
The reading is {"value": 323.48, "unit": "ft³"}
